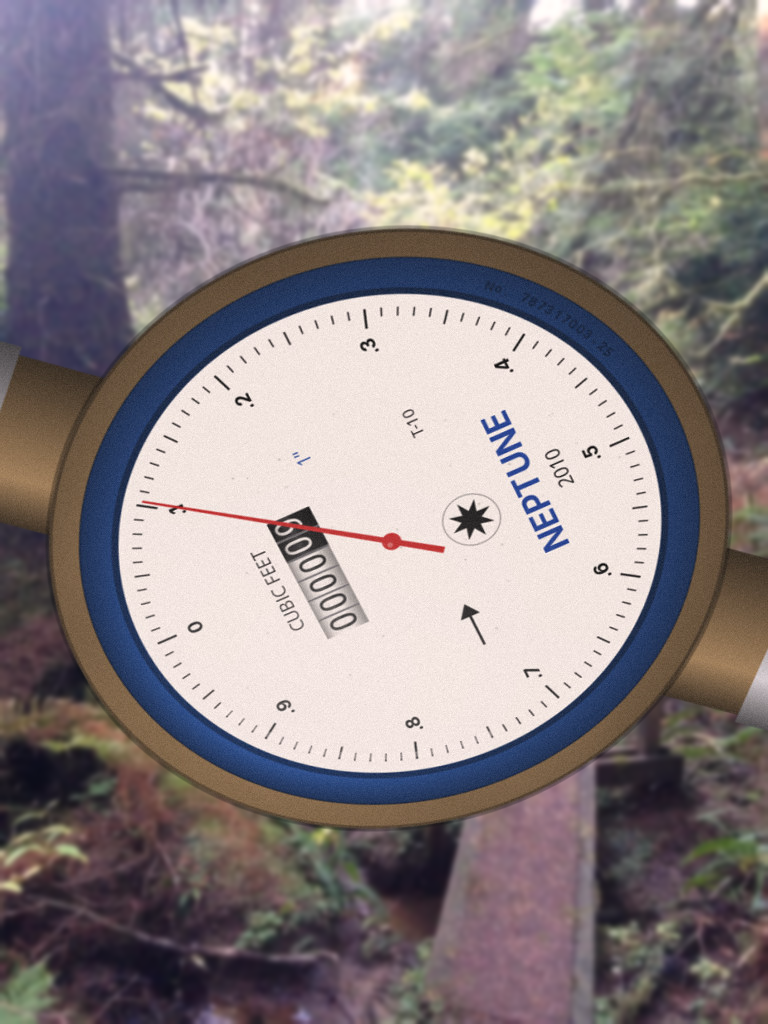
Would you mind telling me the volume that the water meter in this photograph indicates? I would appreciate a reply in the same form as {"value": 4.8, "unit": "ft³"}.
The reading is {"value": 9.10, "unit": "ft³"}
